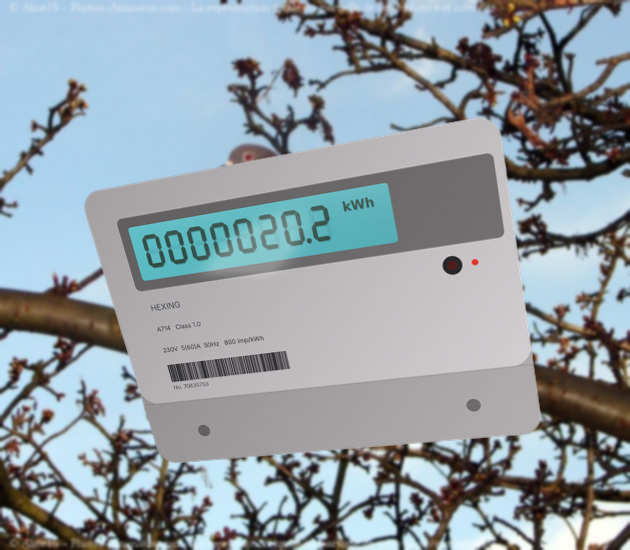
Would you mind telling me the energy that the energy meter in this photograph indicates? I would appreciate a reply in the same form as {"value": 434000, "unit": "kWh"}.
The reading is {"value": 20.2, "unit": "kWh"}
